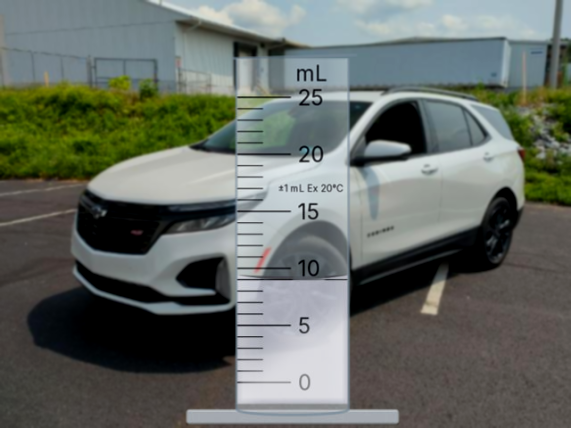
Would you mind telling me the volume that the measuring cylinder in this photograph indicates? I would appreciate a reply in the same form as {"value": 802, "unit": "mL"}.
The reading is {"value": 9, "unit": "mL"}
